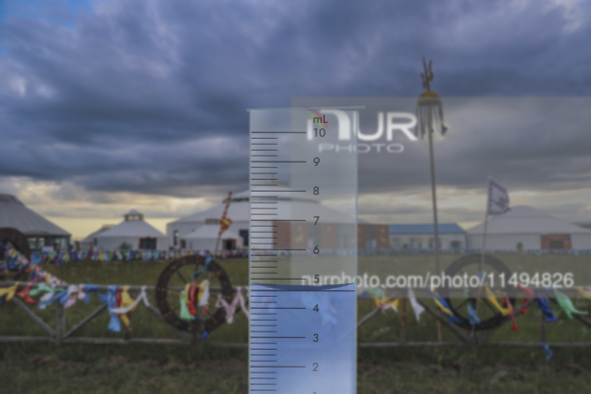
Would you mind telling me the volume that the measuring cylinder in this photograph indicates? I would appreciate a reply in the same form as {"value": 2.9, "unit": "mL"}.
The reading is {"value": 4.6, "unit": "mL"}
